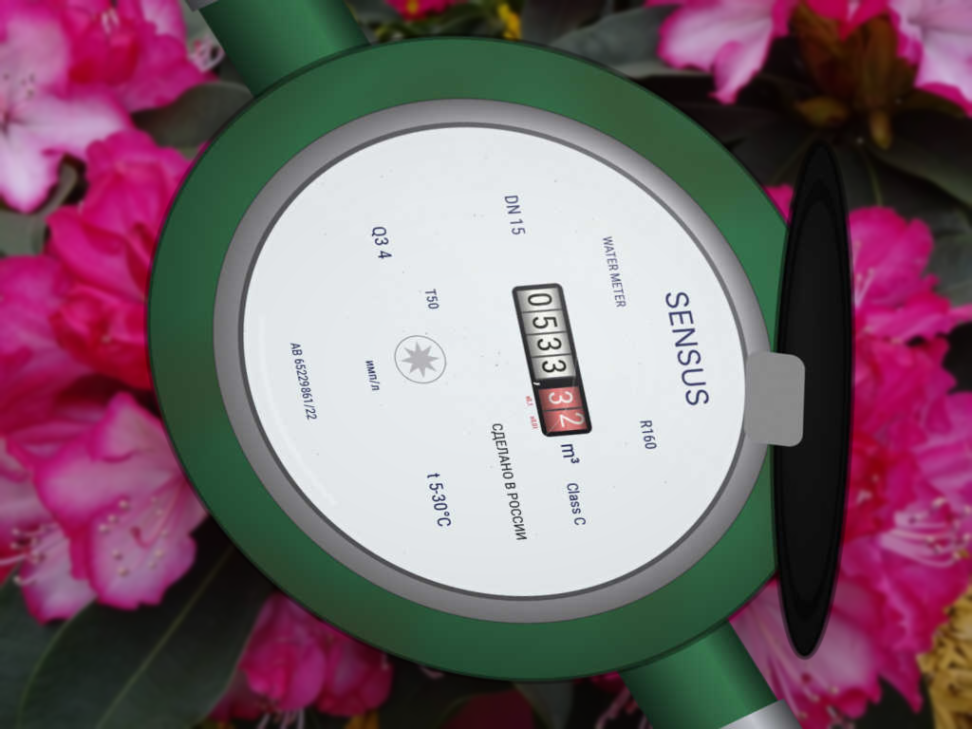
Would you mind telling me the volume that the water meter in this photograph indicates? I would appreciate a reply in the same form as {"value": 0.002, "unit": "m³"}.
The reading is {"value": 533.32, "unit": "m³"}
